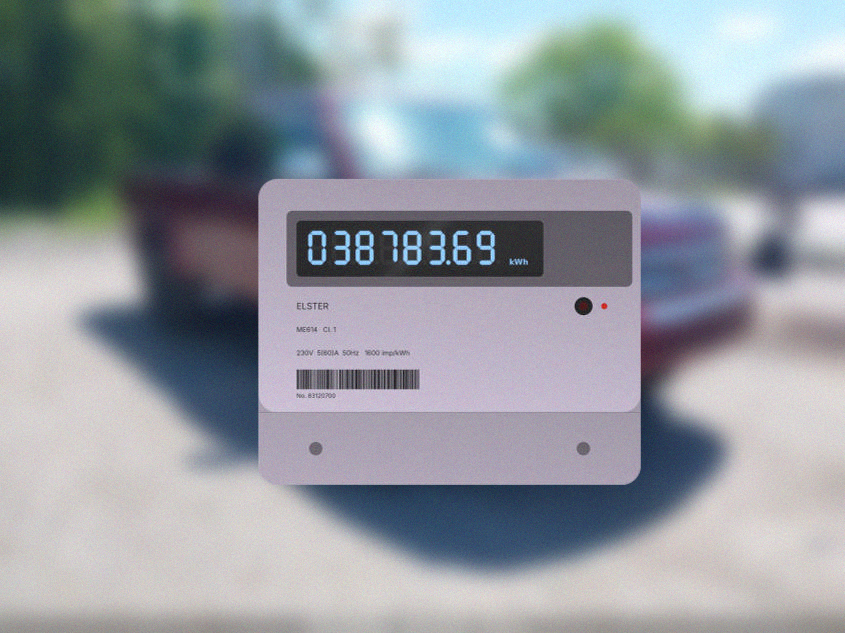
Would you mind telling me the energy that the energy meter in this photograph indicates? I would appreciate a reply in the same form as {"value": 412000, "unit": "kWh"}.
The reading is {"value": 38783.69, "unit": "kWh"}
